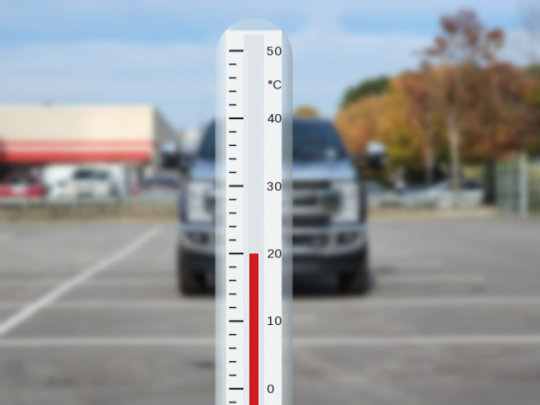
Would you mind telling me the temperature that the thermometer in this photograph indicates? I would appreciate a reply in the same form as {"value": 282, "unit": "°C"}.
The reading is {"value": 20, "unit": "°C"}
